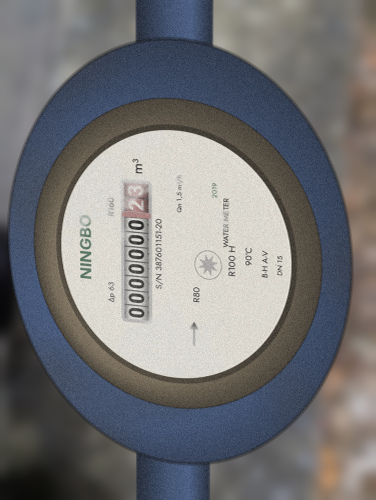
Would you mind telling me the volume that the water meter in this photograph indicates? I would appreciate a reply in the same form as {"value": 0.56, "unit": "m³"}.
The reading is {"value": 0.23, "unit": "m³"}
